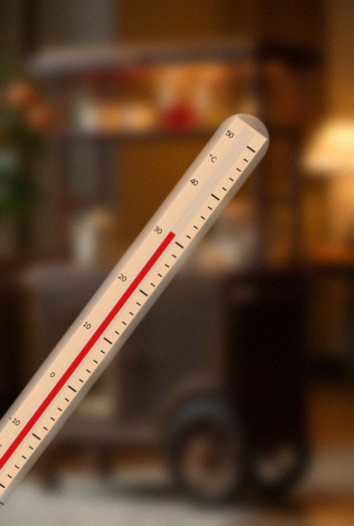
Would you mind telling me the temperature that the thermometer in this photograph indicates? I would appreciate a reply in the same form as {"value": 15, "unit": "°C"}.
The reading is {"value": 31, "unit": "°C"}
